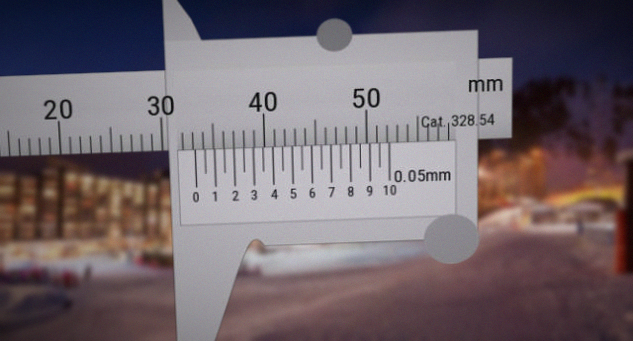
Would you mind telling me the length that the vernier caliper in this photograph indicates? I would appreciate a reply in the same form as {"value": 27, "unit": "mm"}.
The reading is {"value": 33.2, "unit": "mm"}
